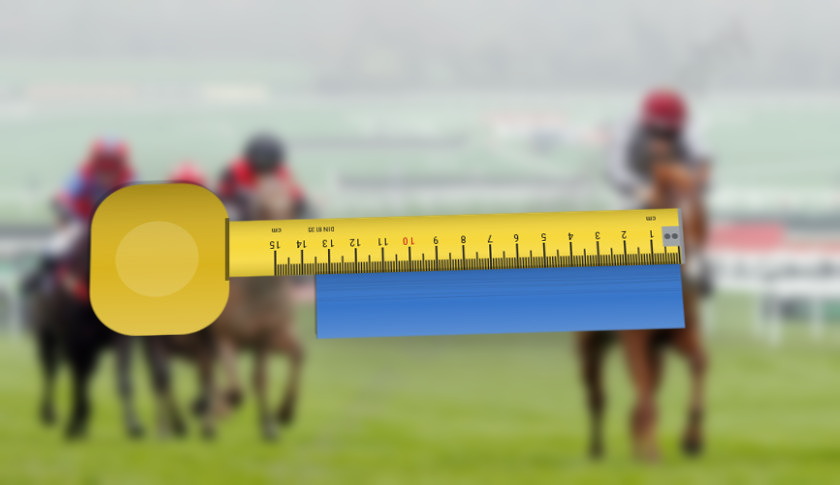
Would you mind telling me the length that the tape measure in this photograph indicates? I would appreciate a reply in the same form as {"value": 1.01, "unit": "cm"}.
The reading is {"value": 13.5, "unit": "cm"}
